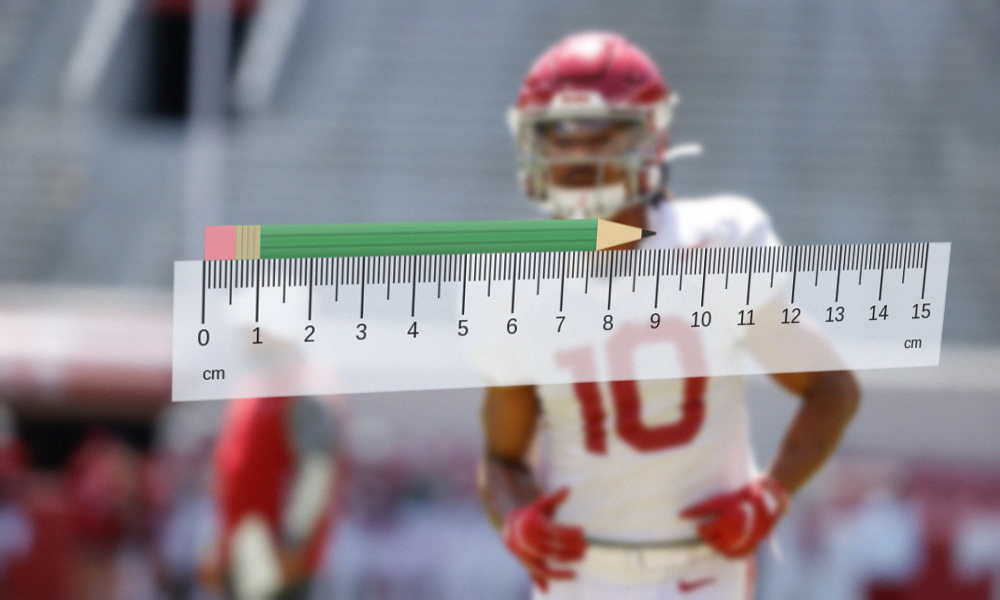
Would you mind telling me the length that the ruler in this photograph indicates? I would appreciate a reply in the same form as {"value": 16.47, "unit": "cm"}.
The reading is {"value": 8.9, "unit": "cm"}
